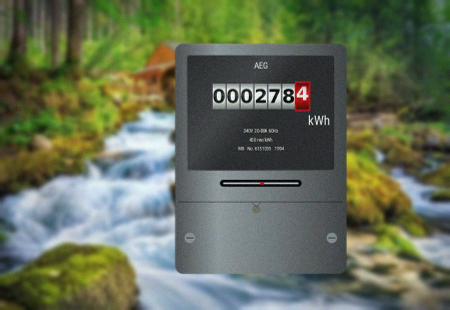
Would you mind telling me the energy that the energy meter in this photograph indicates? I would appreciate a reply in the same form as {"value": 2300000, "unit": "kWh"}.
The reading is {"value": 278.4, "unit": "kWh"}
